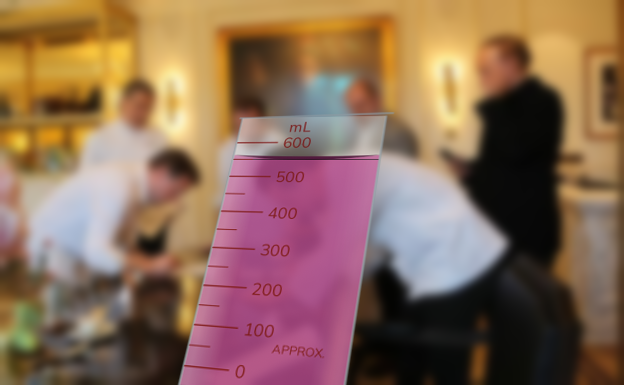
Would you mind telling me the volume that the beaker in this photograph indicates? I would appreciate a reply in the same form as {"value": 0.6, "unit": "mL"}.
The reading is {"value": 550, "unit": "mL"}
